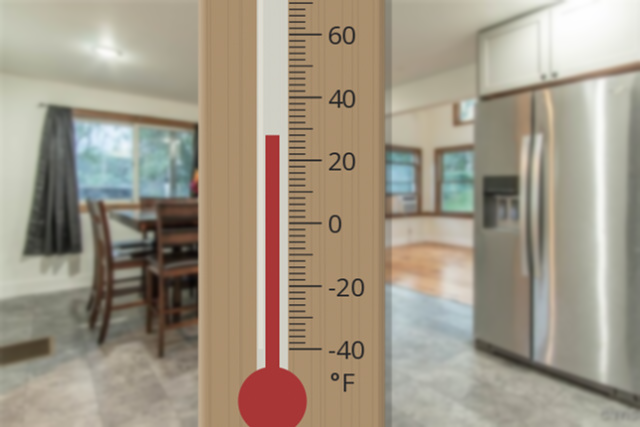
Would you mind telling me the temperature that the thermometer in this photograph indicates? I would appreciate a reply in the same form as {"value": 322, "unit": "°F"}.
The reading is {"value": 28, "unit": "°F"}
